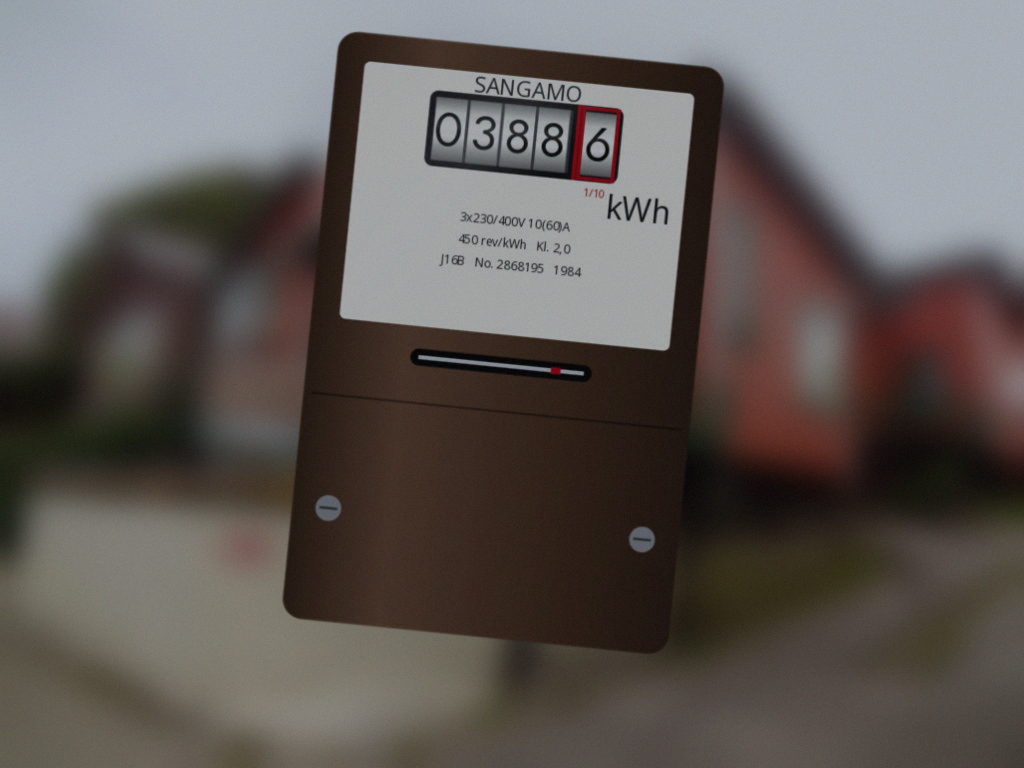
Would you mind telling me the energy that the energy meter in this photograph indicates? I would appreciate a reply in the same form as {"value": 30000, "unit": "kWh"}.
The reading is {"value": 388.6, "unit": "kWh"}
